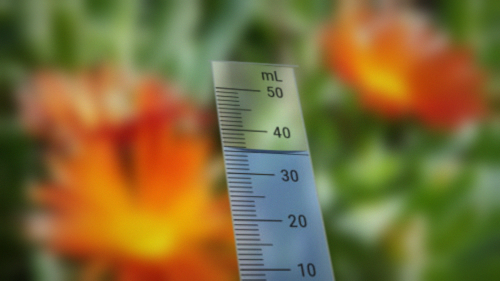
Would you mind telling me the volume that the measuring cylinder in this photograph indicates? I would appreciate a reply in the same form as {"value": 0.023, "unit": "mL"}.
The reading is {"value": 35, "unit": "mL"}
